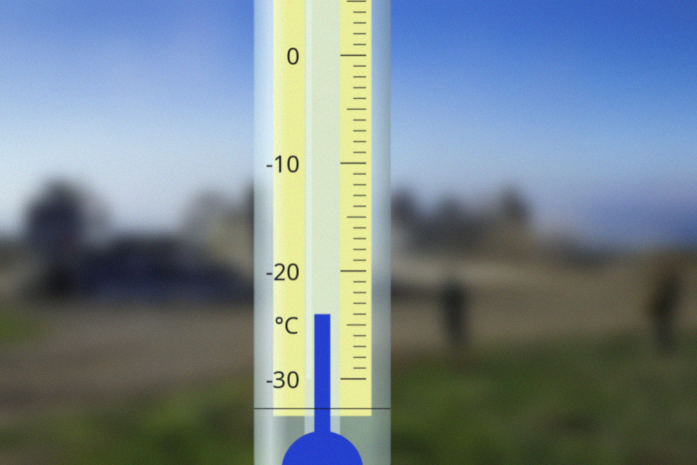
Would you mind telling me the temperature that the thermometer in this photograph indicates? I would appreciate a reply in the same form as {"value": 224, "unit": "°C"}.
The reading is {"value": -24, "unit": "°C"}
